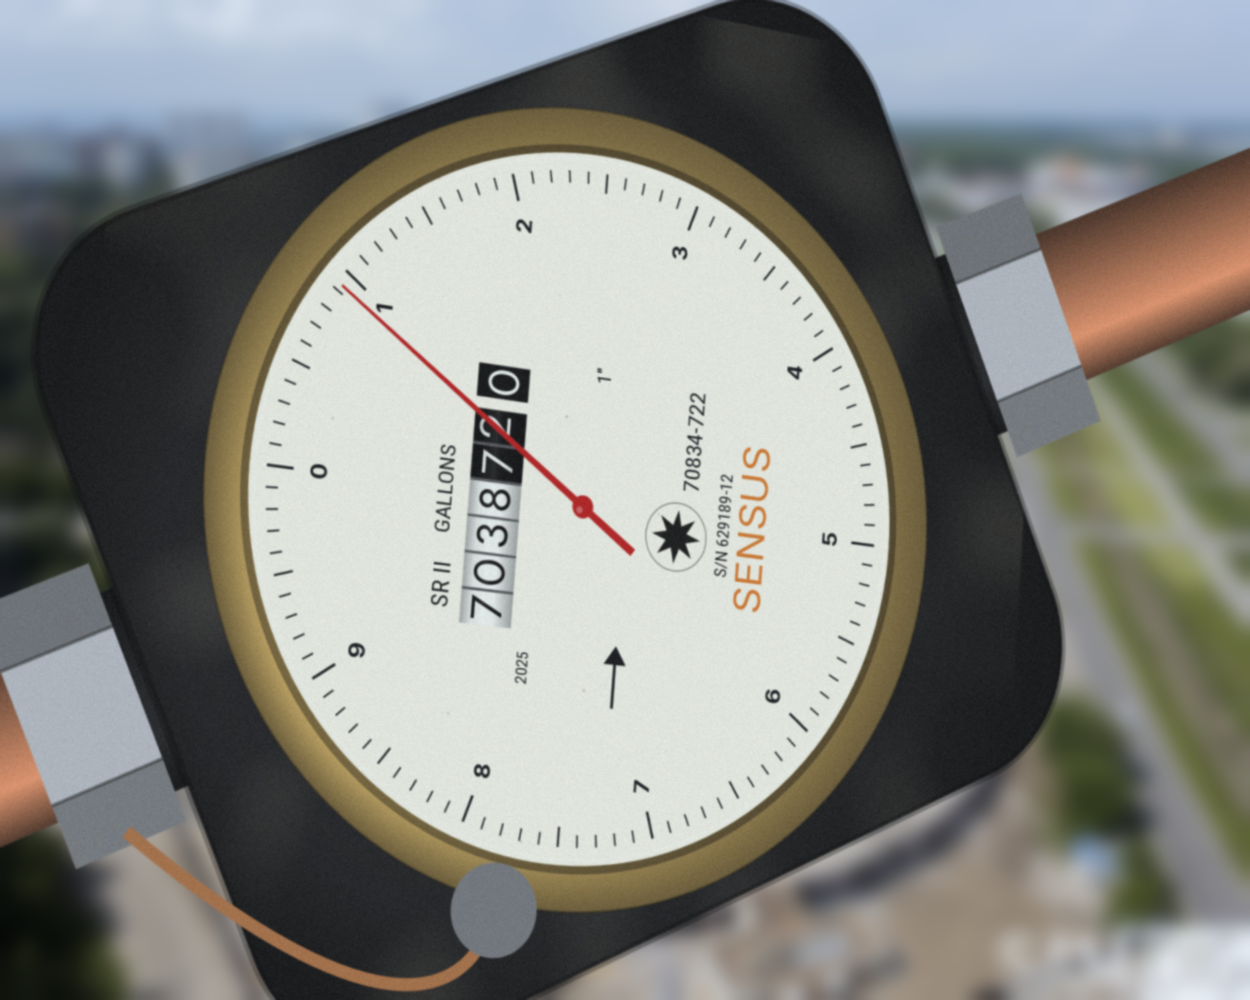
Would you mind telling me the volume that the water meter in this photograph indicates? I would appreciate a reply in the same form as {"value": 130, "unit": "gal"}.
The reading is {"value": 7038720.9, "unit": "gal"}
